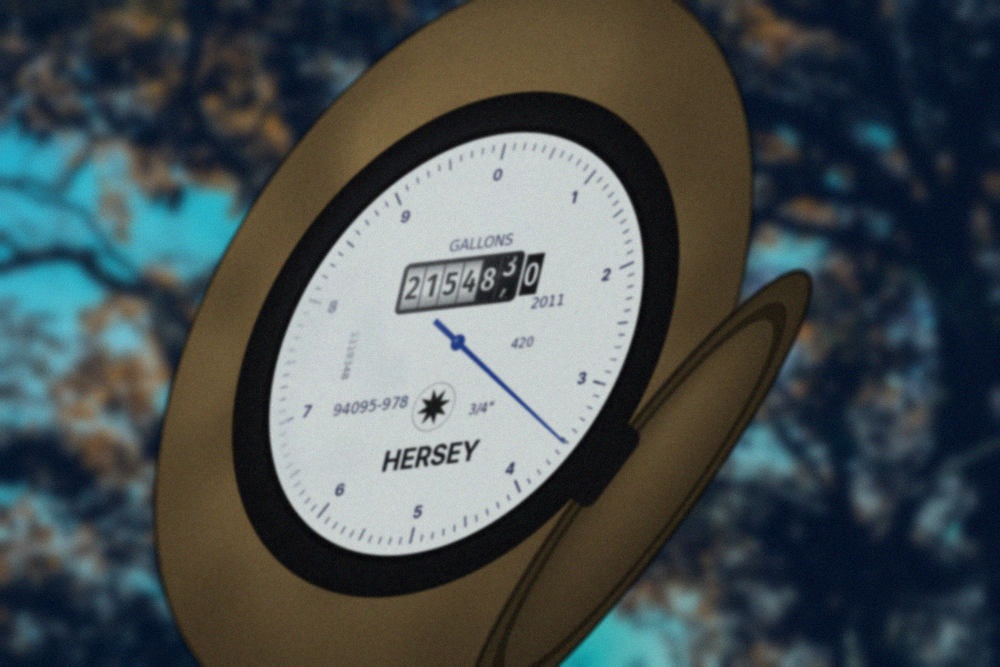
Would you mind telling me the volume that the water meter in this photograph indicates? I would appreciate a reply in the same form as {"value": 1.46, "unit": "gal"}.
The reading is {"value": 2154833.5, "unit": "gal"}
